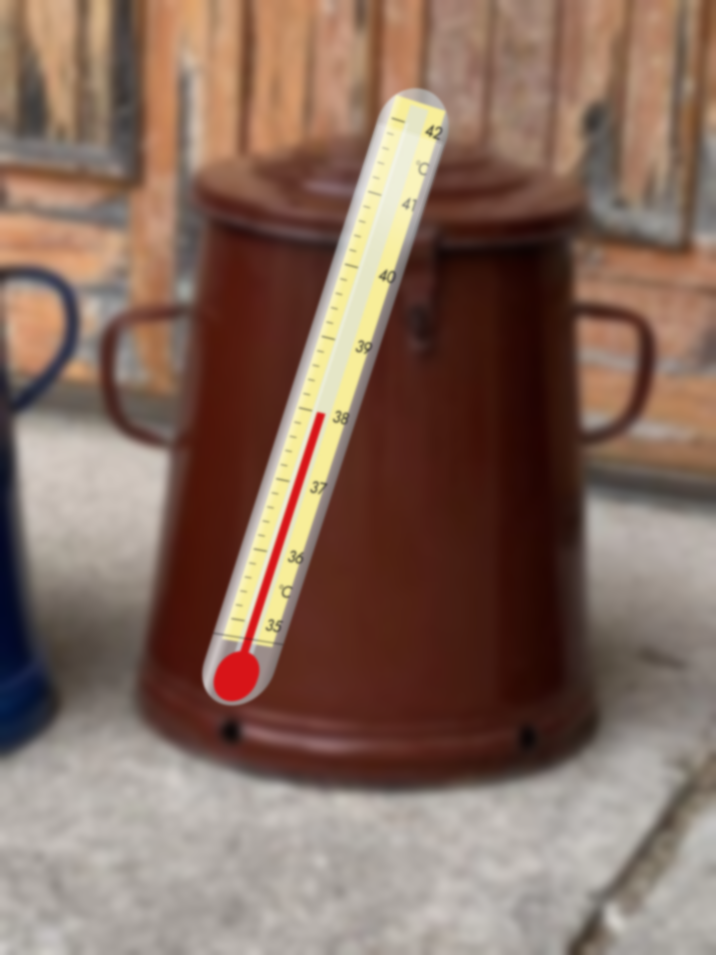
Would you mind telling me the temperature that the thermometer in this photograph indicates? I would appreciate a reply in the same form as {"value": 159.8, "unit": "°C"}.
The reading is {"value": 38, "unit": "°C"}
